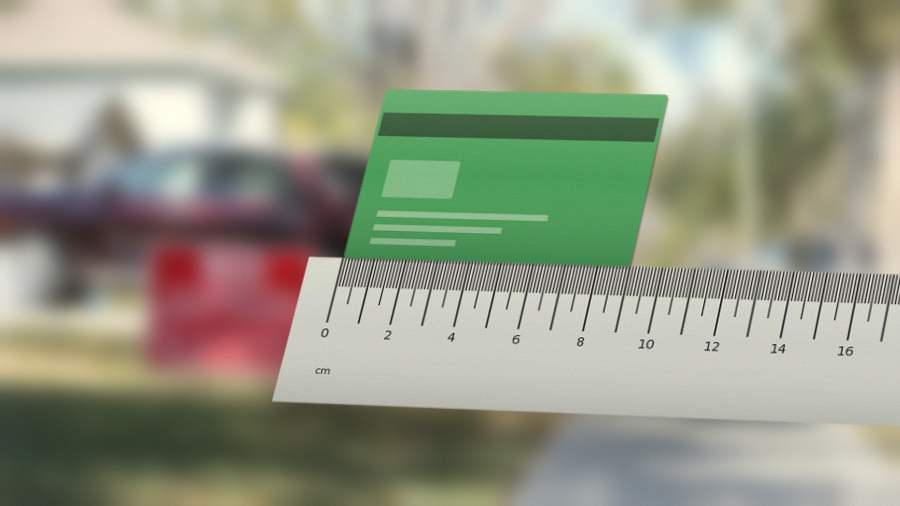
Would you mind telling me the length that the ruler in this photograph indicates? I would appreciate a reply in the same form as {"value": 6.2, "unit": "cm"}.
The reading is {"value": 9, "unit": "cm"}
